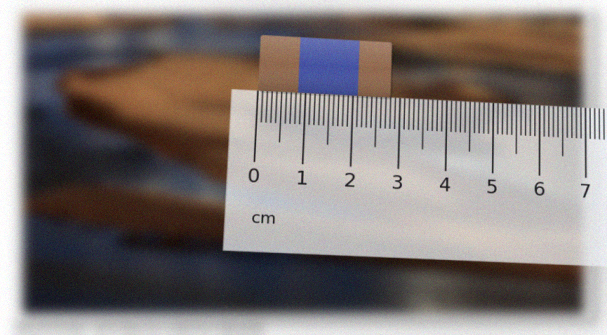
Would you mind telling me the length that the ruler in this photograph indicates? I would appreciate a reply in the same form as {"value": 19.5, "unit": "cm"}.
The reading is {"value": 2.8, "unit": "cm"}
